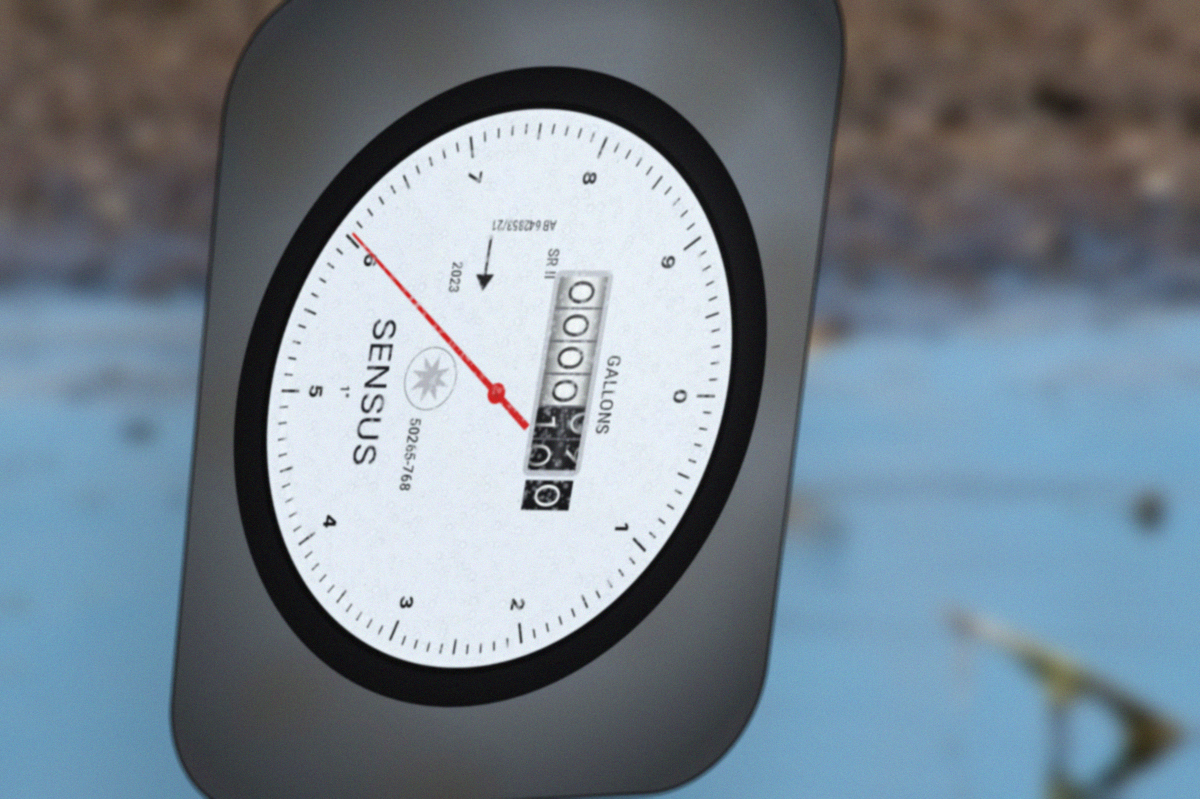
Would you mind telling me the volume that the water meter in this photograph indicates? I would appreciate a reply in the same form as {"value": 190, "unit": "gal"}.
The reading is {"value": 96.0, "unit": "gal"}
